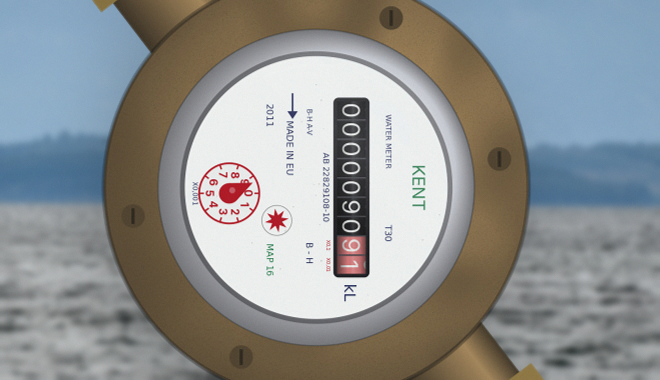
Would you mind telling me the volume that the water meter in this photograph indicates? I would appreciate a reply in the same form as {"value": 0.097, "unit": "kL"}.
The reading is {"value": 90.909, "unit": "kL"}
